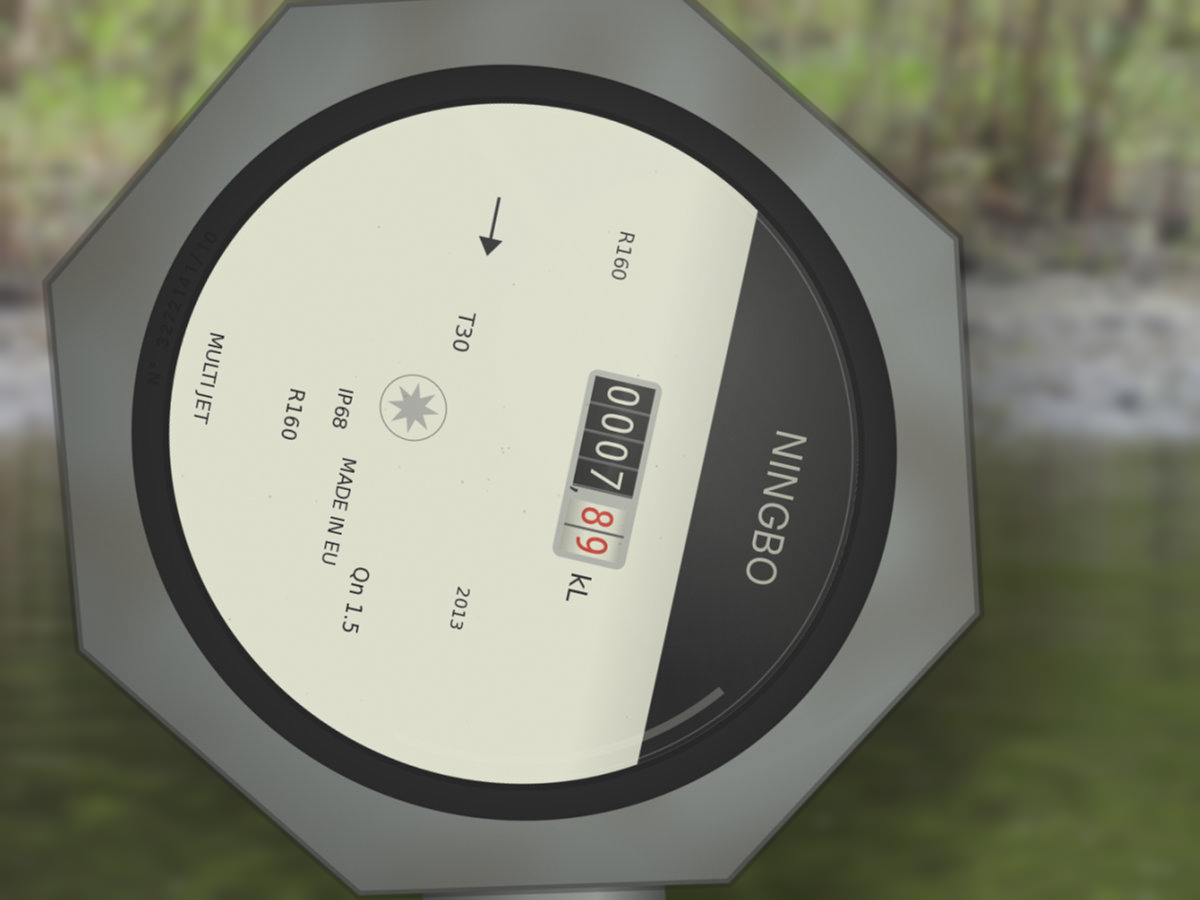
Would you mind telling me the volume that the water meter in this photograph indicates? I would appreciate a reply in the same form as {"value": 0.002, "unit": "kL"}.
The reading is {"value": 7.89, "unit": "kL"}
